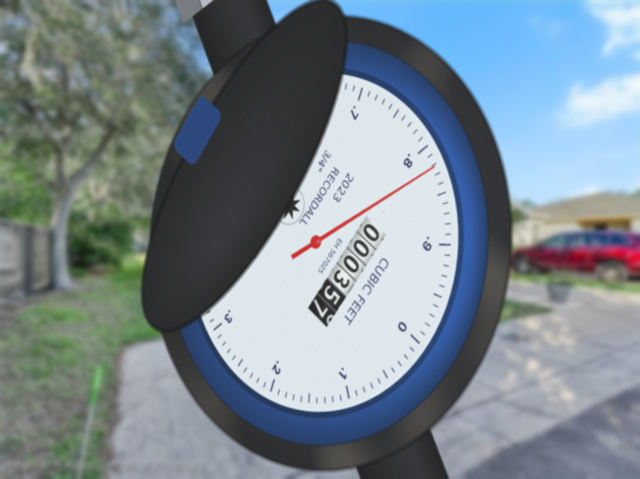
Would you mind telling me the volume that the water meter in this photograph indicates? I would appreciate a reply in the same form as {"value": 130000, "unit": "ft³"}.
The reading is {"value": 356.82, "unit": "ft³"}
